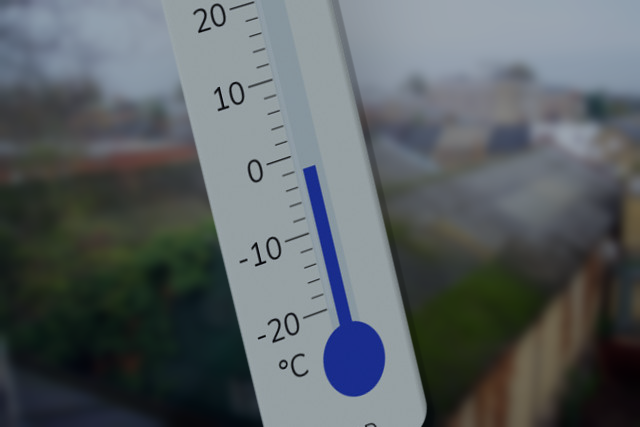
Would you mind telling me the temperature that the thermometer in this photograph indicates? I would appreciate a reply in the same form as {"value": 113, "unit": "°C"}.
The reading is {"value": -2, "unit": "°C"}
